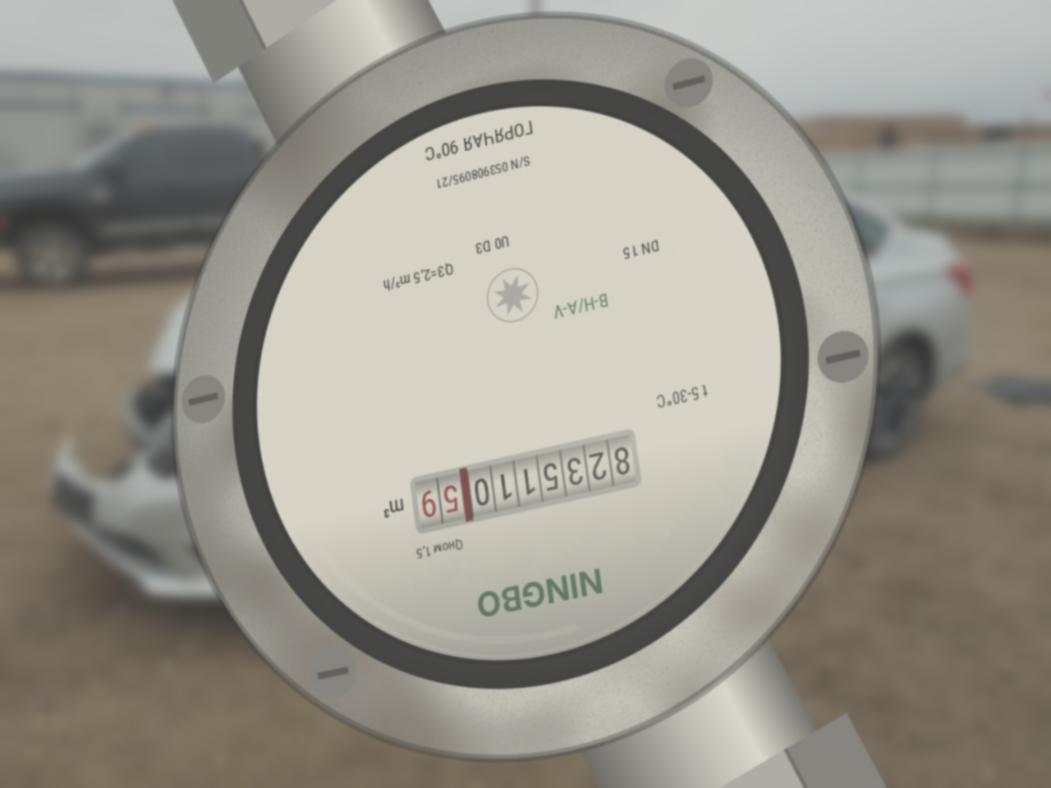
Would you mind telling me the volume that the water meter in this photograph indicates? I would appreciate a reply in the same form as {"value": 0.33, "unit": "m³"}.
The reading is {"value": 8235110.59, "unit": "m³"}
